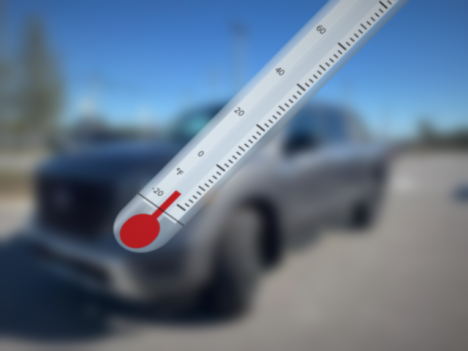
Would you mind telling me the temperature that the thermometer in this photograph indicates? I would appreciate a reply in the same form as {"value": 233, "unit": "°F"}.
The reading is {"value": -16, "unit": "°F"}
